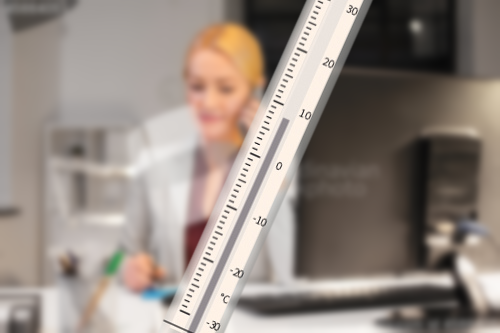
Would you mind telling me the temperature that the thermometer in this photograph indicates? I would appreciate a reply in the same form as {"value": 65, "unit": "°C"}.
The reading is {"value": 8, "unit": "°C"}
